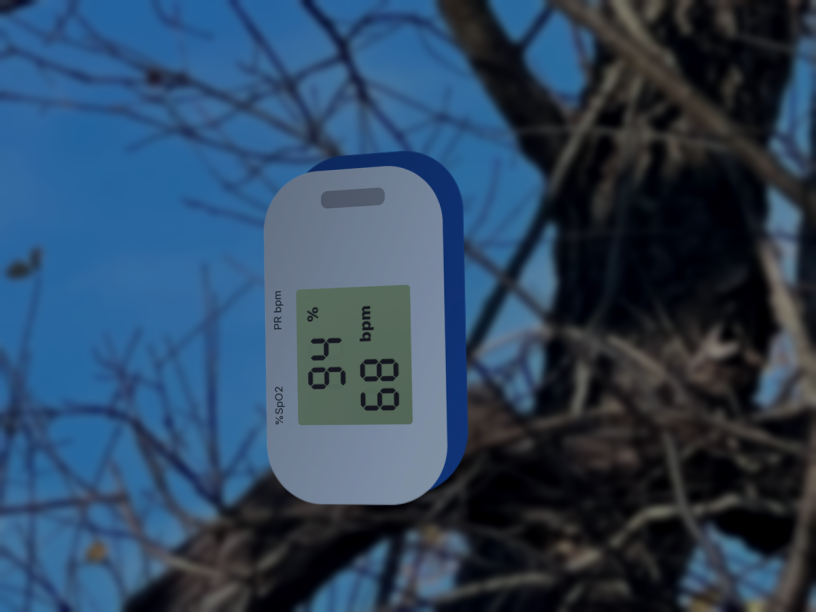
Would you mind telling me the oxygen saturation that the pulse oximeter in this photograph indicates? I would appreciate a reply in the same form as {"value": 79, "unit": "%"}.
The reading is {"value": 94, "unit": "%"}
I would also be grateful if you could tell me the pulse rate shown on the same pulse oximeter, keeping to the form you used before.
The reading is {"value": 68, "unit": "bpm"}
